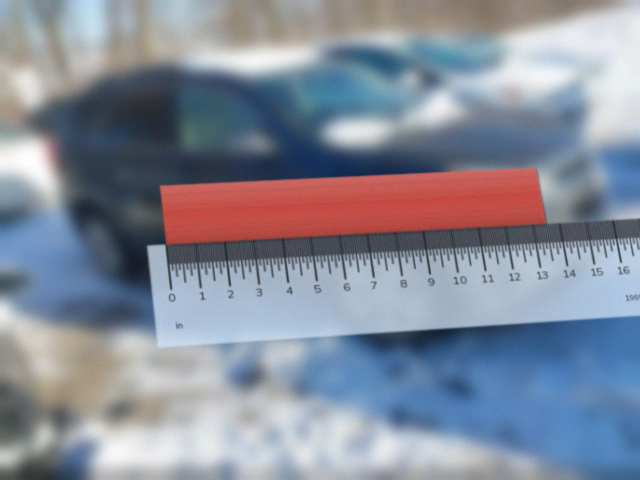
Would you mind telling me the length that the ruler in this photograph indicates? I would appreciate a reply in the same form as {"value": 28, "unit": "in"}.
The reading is {"value": 13.5, "unit": "in"}
